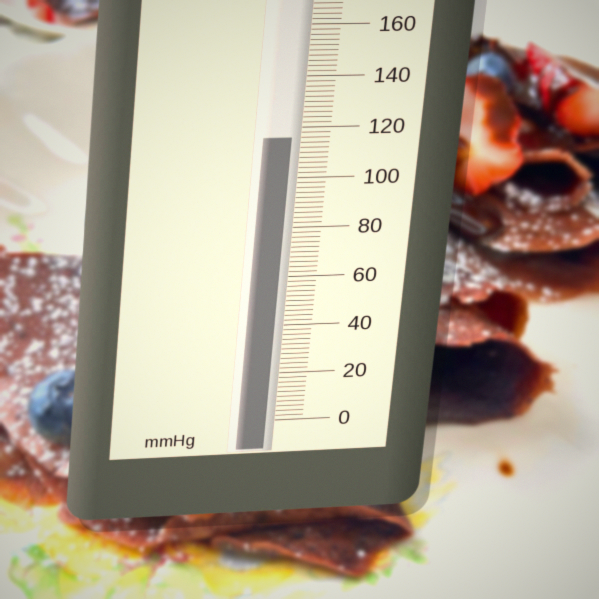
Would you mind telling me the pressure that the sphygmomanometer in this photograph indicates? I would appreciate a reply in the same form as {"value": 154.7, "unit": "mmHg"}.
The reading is {"value": 116, "unit": "mmHg"}
